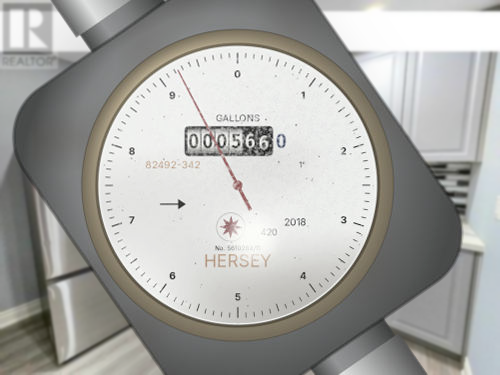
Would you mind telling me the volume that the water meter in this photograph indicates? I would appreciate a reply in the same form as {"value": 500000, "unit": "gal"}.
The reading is {"value": 5659.2, "unit": "gal"}
